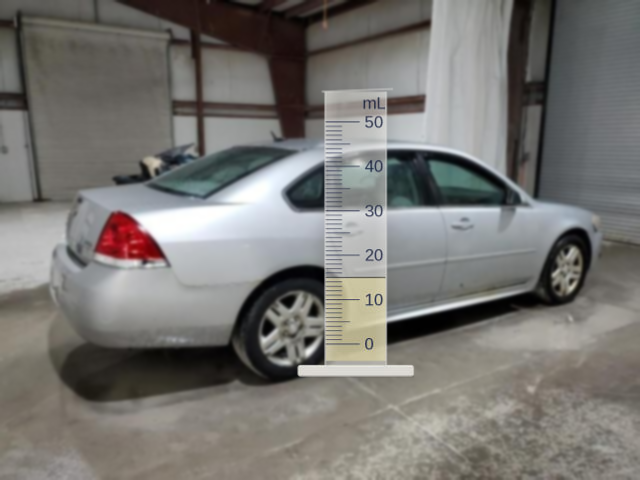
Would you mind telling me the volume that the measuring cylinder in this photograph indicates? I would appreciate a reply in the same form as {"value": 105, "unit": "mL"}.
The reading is {"value": 15, "unit": "mL"}
